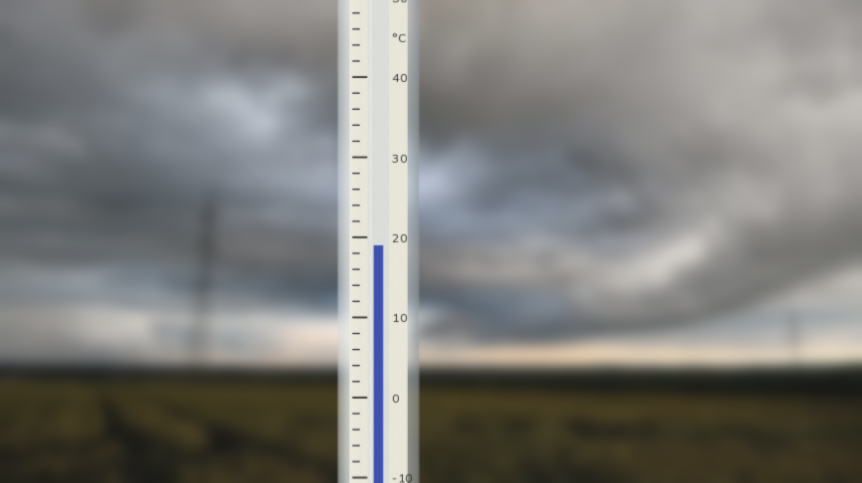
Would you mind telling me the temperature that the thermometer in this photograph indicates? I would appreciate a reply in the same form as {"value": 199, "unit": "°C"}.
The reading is {"value": 19, "unit": "°C"}
